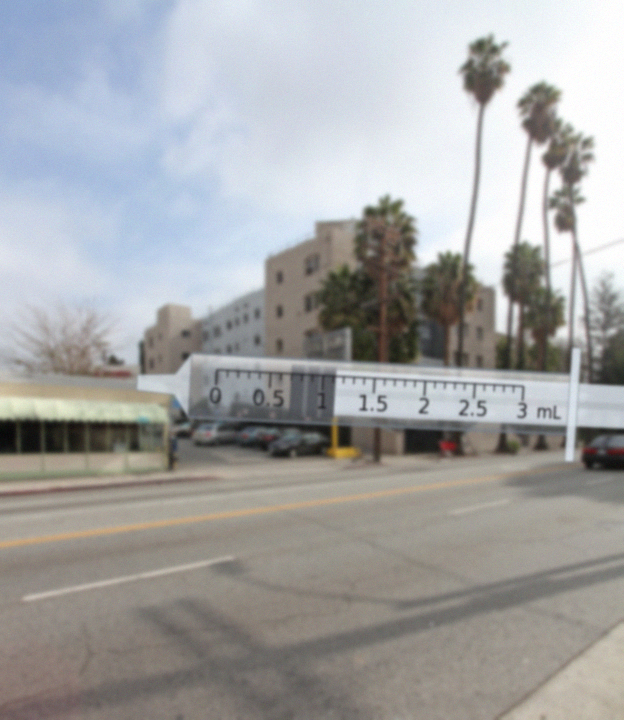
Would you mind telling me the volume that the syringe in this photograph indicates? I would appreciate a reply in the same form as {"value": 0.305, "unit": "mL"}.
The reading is {"value": 0.7, "unit": "mL"}
